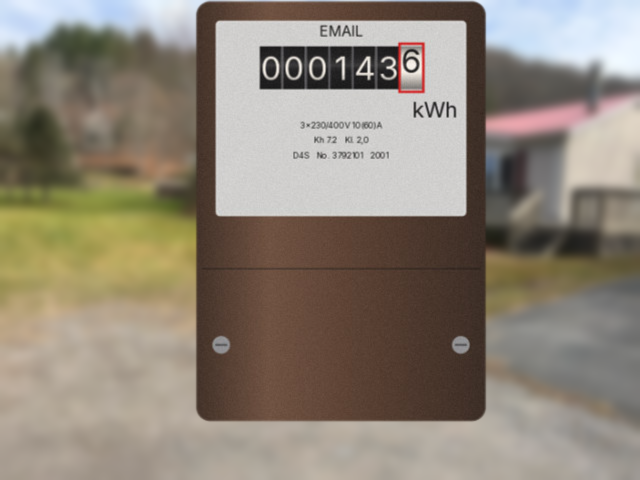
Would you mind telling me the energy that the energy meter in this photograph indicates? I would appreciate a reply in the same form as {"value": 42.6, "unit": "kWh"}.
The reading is {"value": 143.6, "unit": "kWh"}
